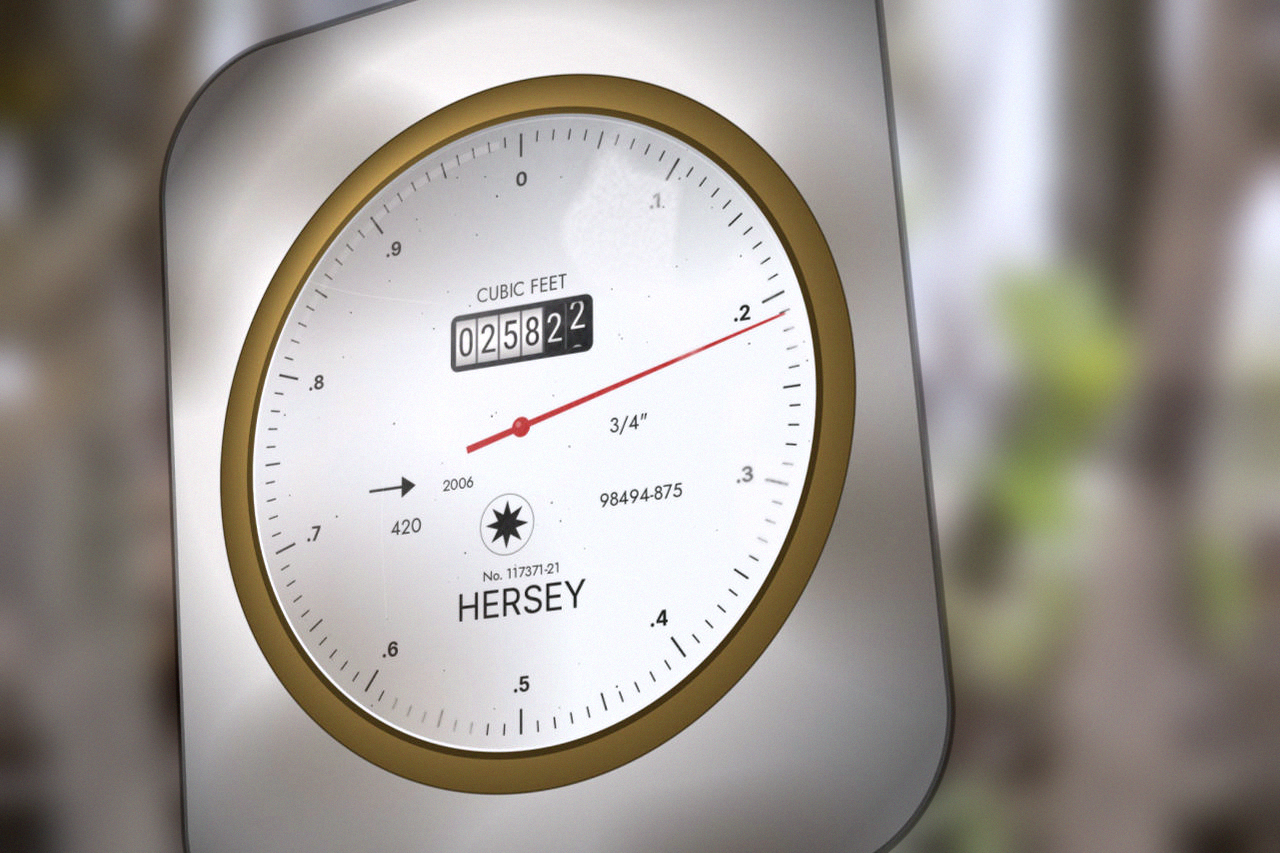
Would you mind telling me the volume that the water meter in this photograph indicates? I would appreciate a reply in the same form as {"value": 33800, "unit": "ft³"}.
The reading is {"value": 25822.21, "unit": "ft³"}
